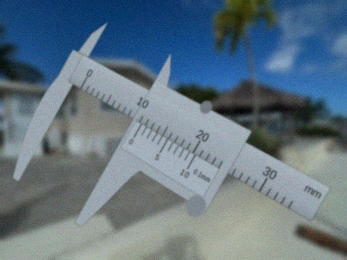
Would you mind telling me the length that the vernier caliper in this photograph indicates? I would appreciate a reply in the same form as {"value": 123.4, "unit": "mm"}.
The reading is {"value": 11.4, "unit": "mm"}
